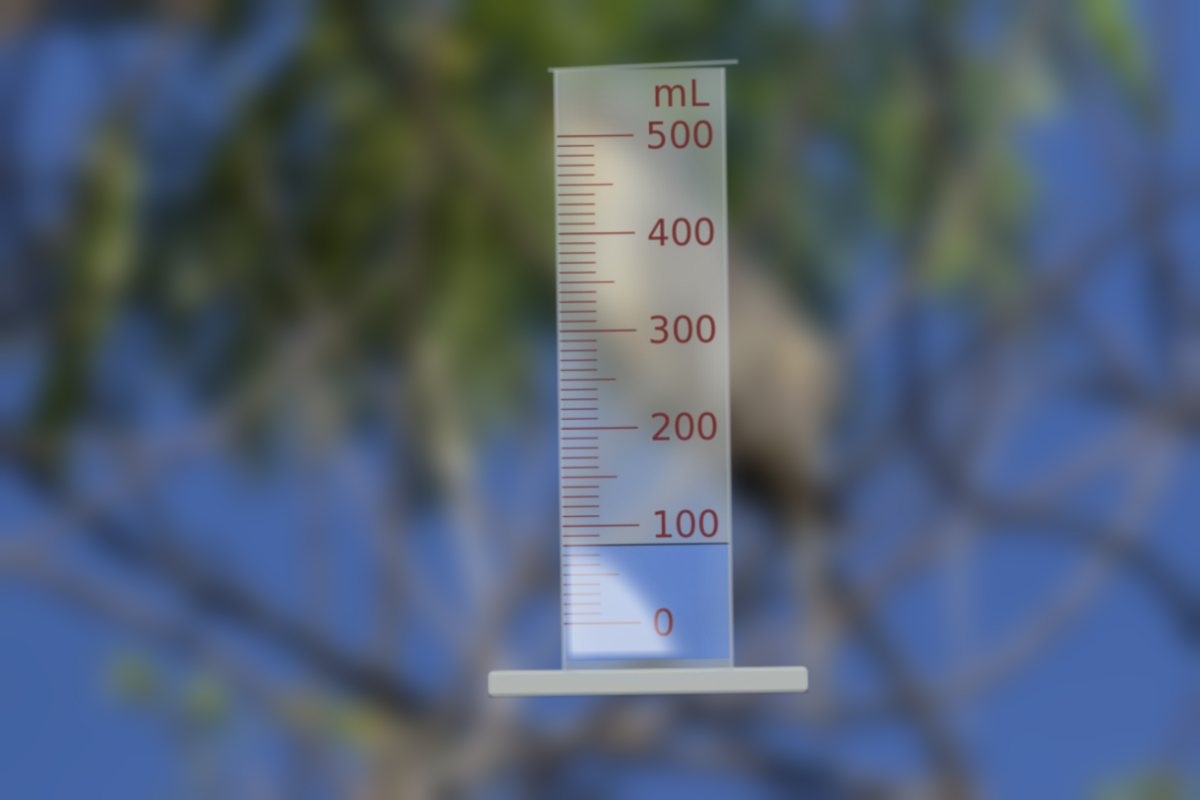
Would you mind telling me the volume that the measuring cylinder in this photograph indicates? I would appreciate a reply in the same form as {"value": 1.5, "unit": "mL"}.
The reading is {"value": 80, "unit": "mL"}
